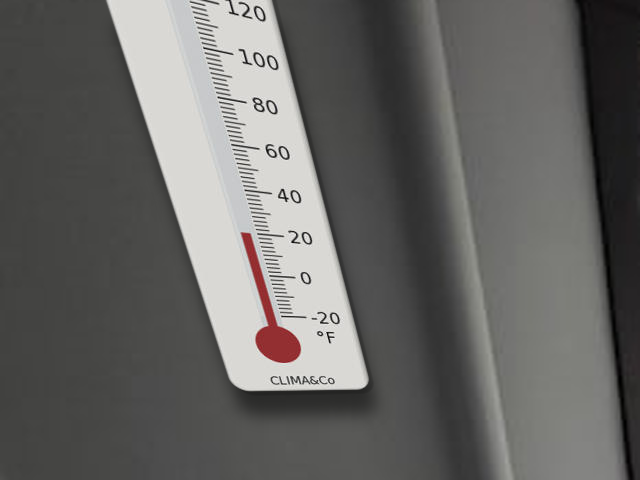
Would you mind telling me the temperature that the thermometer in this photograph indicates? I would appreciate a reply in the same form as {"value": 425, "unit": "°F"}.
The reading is {"value": 20, "unit": "°F"}
